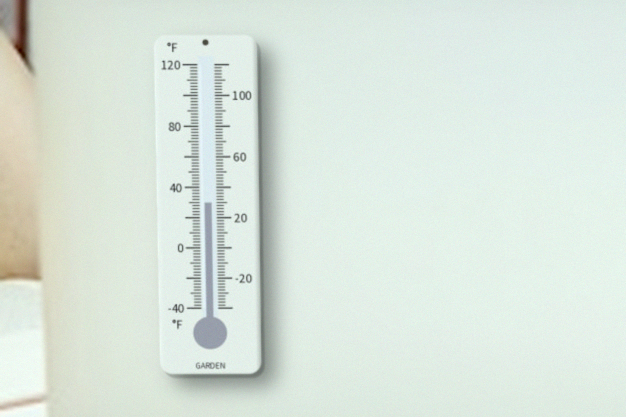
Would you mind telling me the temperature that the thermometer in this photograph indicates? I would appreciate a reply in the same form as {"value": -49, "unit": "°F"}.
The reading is {"value": 30, "unit": "°F"}
